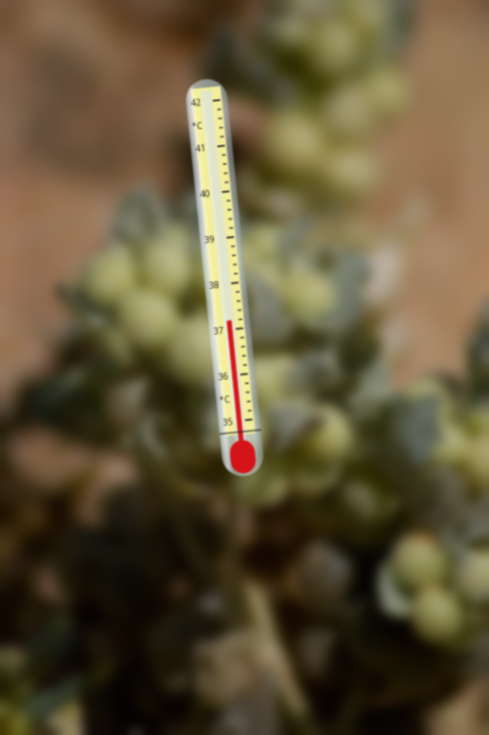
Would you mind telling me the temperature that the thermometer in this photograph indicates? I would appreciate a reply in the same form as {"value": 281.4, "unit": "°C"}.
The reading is {"value": 37.2, "unit": "°C"}
